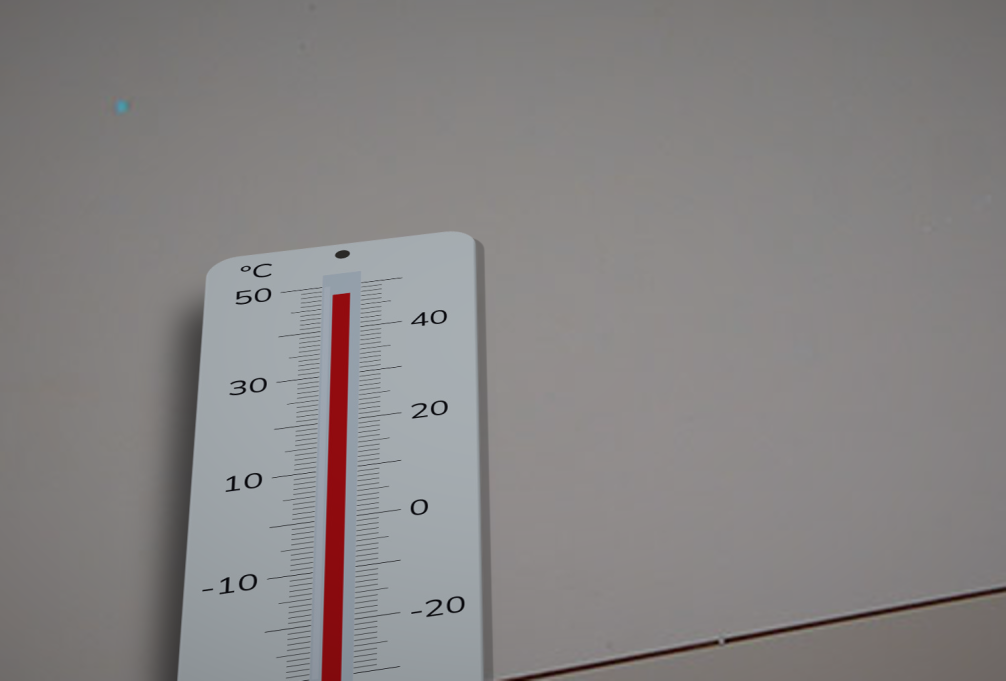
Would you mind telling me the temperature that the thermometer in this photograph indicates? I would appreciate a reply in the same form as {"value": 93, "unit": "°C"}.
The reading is {"value": 48, "unit": "°C"}
